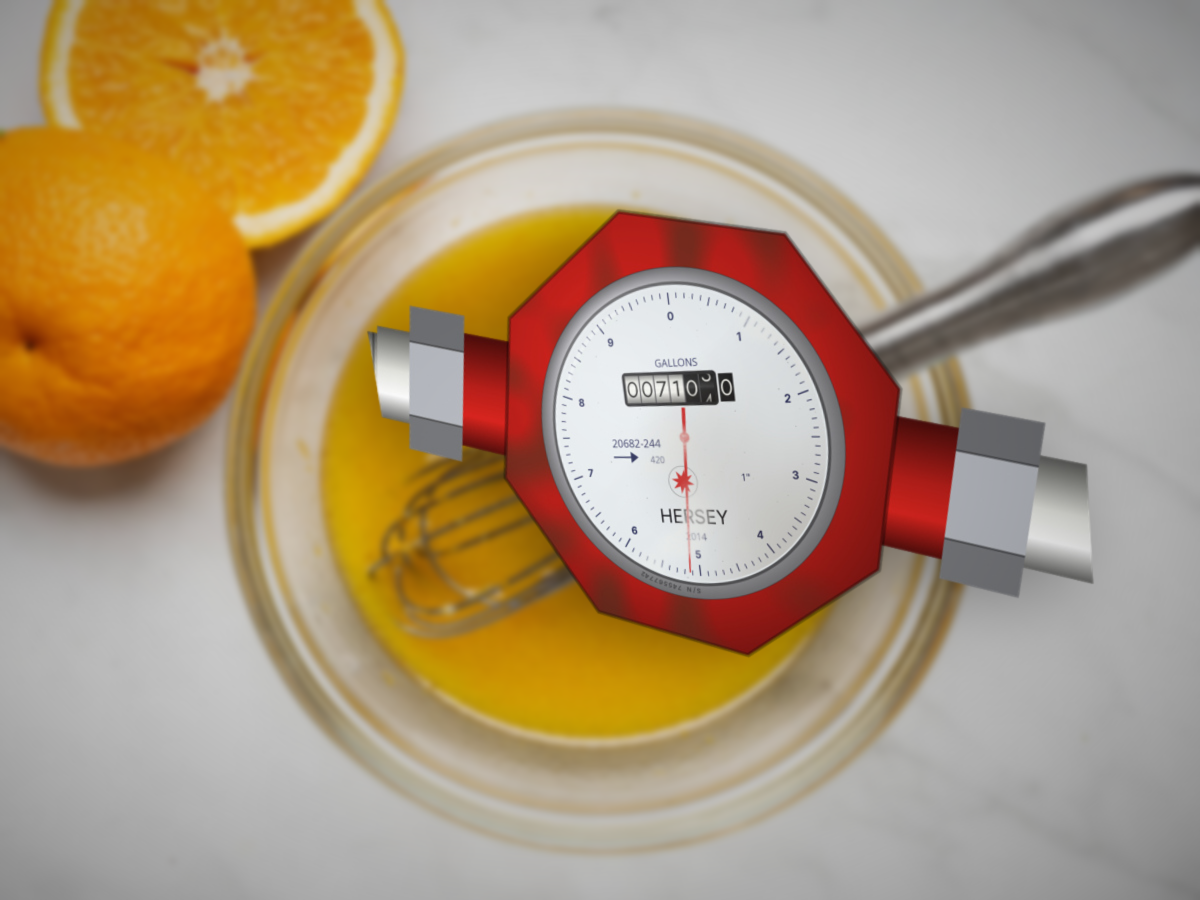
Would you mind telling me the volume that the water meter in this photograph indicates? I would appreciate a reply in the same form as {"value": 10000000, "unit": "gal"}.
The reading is {"value": 71035.1, "unit": "gal"}
